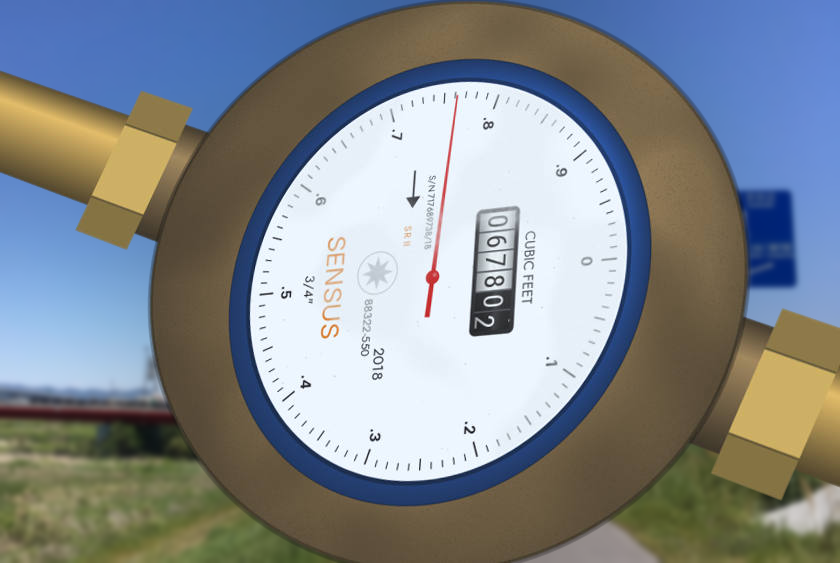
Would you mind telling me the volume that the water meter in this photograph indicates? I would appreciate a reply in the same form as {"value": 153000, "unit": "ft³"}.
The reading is {"value": 67801.76, "unit": "ft³"}
